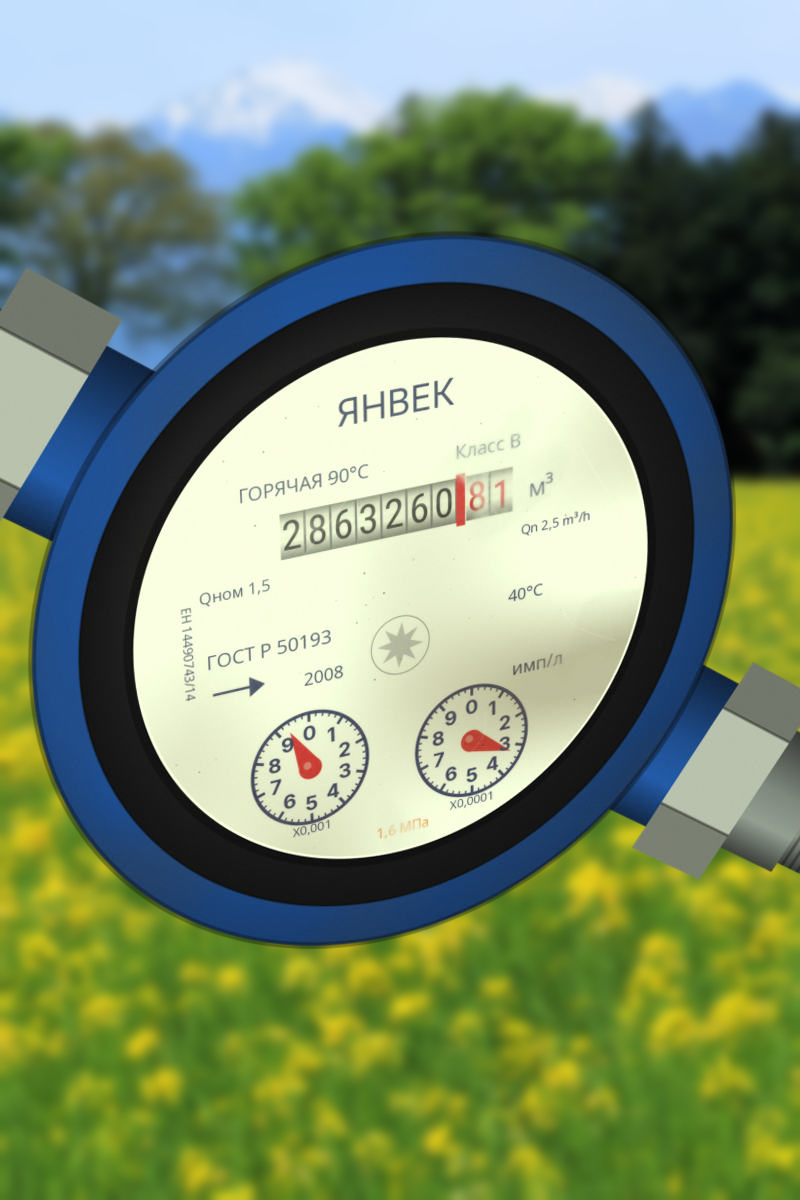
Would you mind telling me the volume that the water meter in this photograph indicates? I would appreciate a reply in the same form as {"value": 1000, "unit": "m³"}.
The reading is {"value": 2863260.8093, "unit": "m³"}
